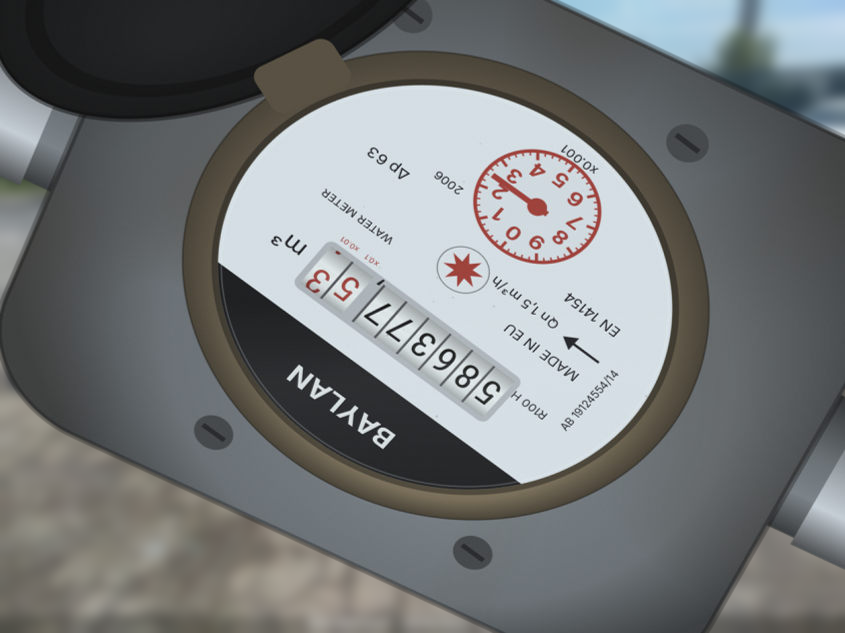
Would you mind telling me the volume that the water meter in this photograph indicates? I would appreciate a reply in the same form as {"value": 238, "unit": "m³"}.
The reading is {"value": 586377.532, "unit": "m³"}
